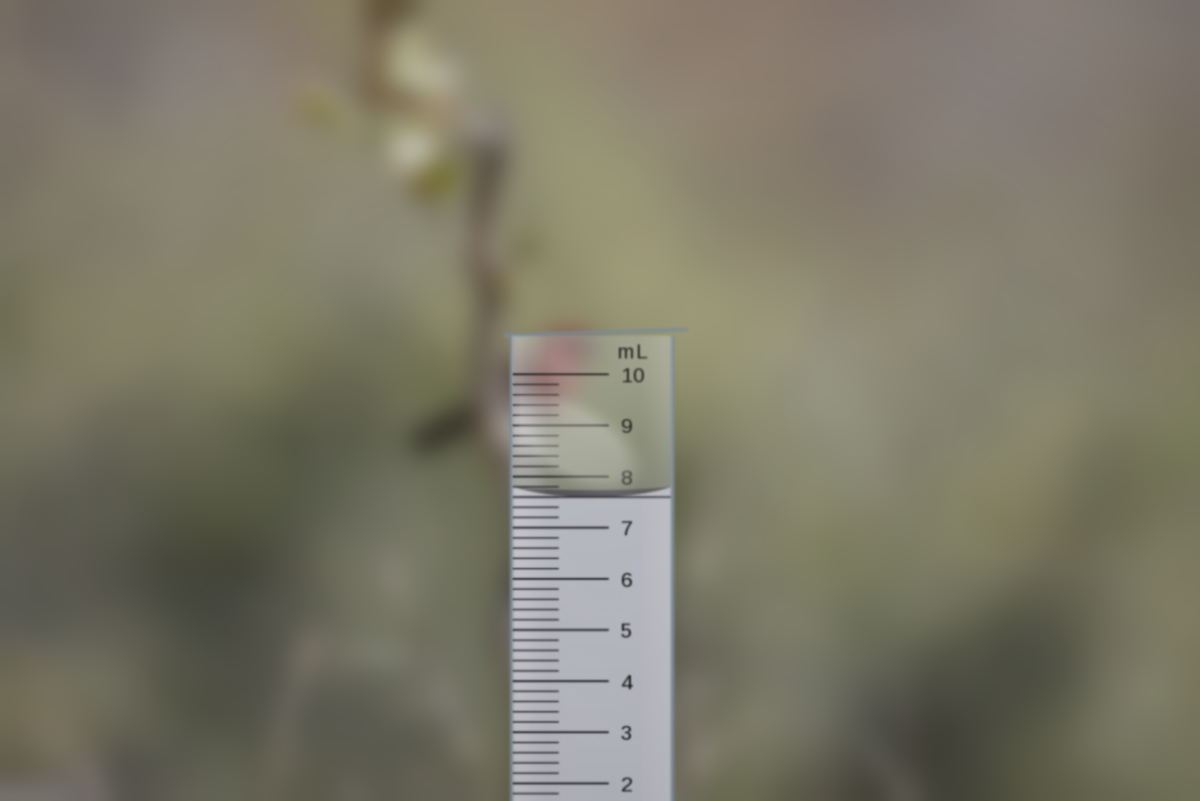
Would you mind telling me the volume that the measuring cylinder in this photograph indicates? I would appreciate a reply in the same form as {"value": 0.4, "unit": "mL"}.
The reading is {"value": 7.6, "unit": "mL"}
